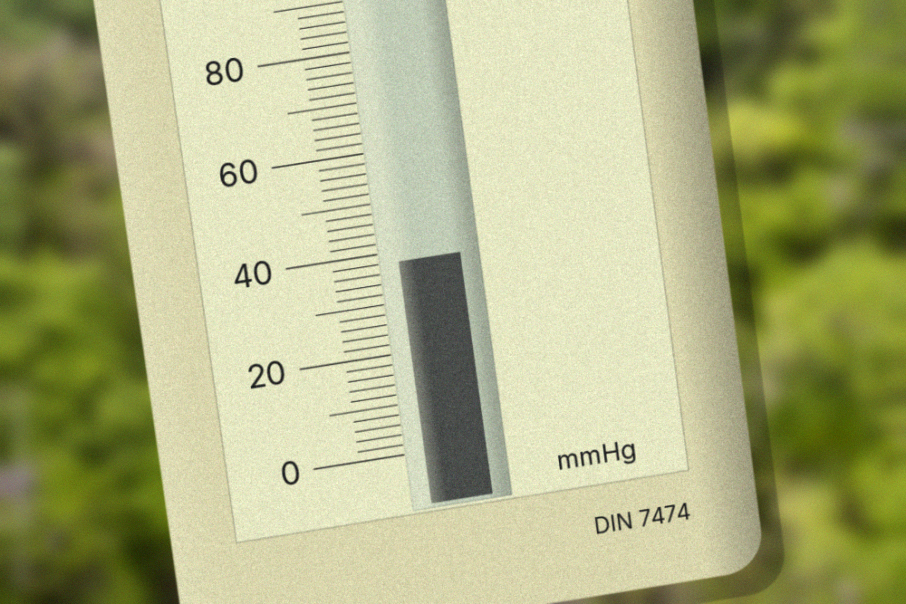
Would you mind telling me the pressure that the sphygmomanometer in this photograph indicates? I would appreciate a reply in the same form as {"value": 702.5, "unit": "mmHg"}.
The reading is {"value": 38, "unit": "mmHg"}
